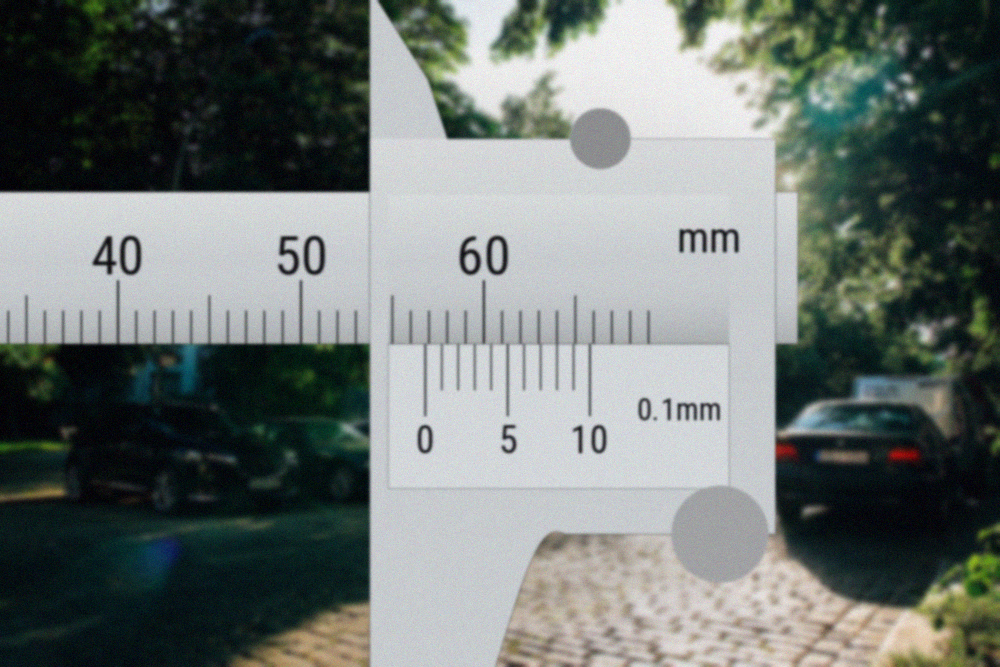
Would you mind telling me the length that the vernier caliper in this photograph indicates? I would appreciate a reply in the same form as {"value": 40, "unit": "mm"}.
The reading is {"value": 56.8, "unit": "mm"}
